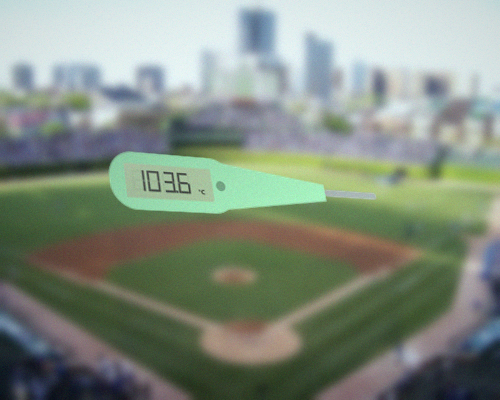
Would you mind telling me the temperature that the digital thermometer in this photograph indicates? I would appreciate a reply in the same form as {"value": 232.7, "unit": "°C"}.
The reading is {"value": 103.6, "unit": "°C"}
